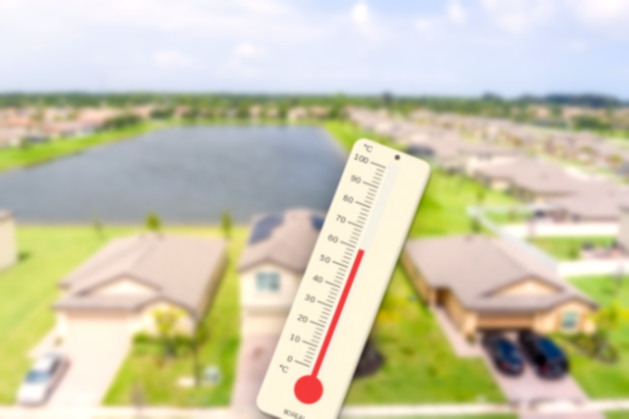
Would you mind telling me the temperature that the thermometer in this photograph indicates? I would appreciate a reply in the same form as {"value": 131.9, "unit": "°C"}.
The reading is {"value": 60, "unit": "°C"}
